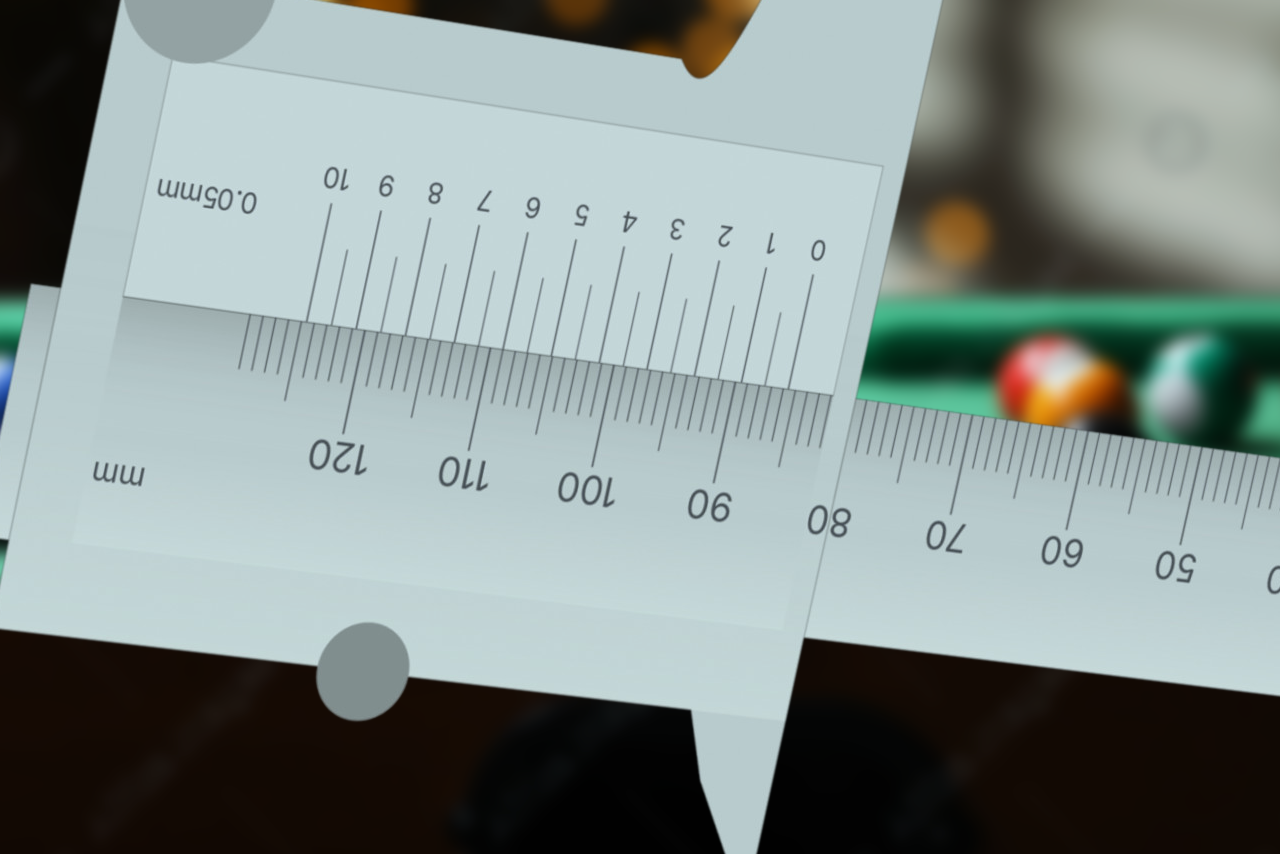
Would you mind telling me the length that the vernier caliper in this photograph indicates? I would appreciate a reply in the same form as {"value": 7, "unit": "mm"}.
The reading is {"value": 85.6, "unit": "mm"}
